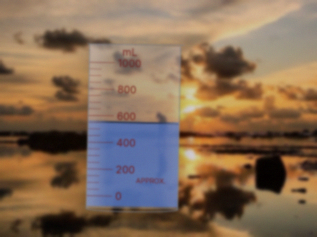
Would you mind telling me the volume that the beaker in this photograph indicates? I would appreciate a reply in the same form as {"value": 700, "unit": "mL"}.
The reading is {"value": 550, "unit": "mL"}
